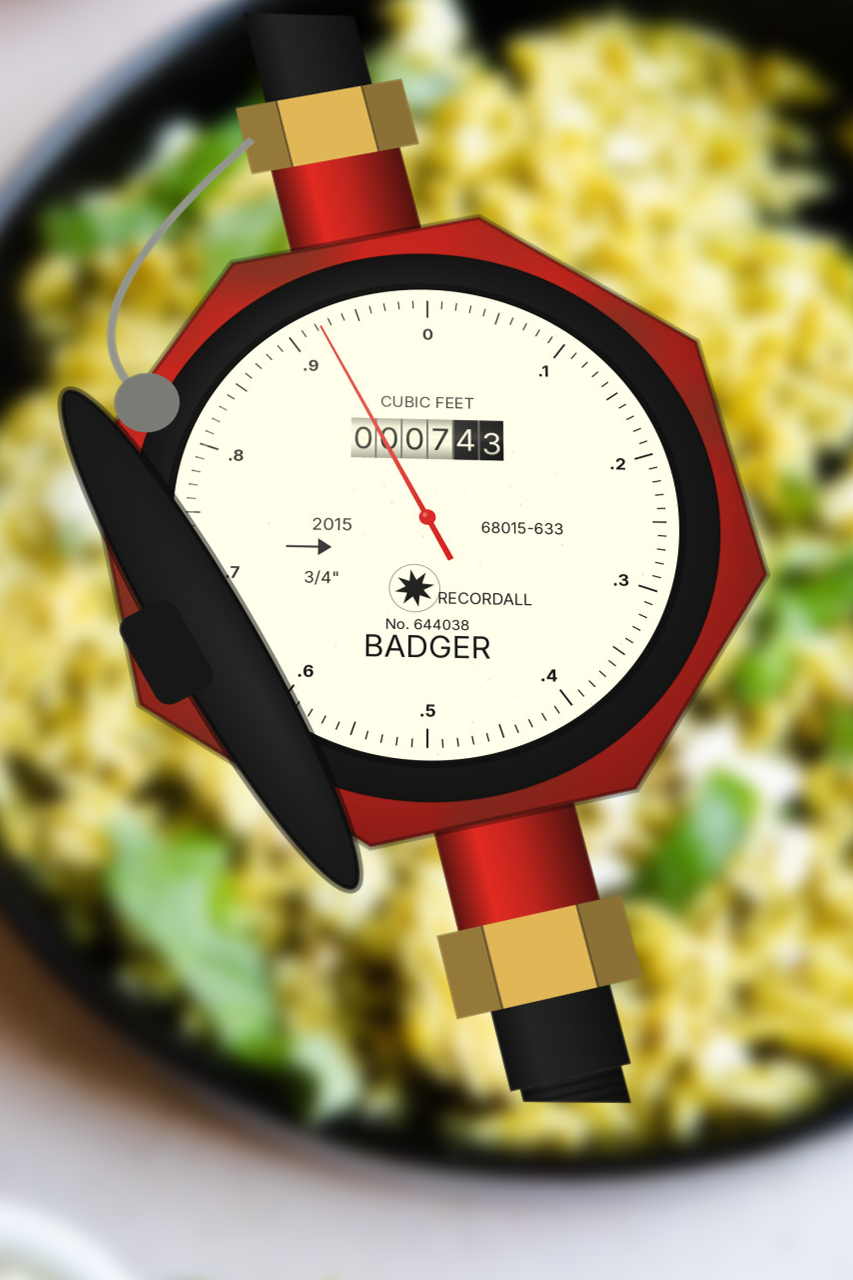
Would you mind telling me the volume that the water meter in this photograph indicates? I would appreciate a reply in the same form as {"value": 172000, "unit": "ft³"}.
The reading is {"value": 742.92, "unit": "ft³"}
